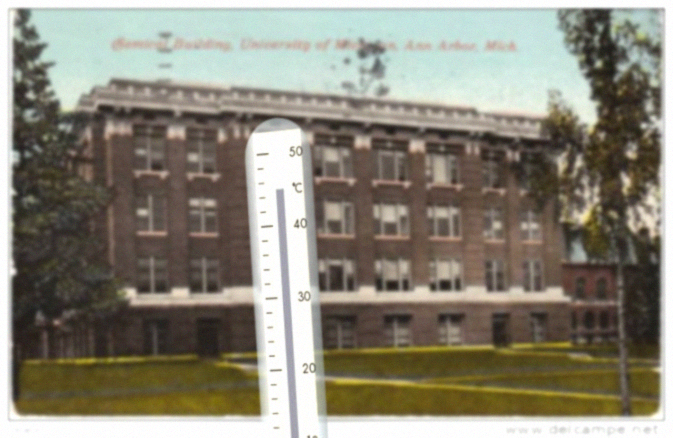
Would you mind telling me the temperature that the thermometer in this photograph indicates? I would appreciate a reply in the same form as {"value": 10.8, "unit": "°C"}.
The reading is {"value": 45, "unit": "°C"}
